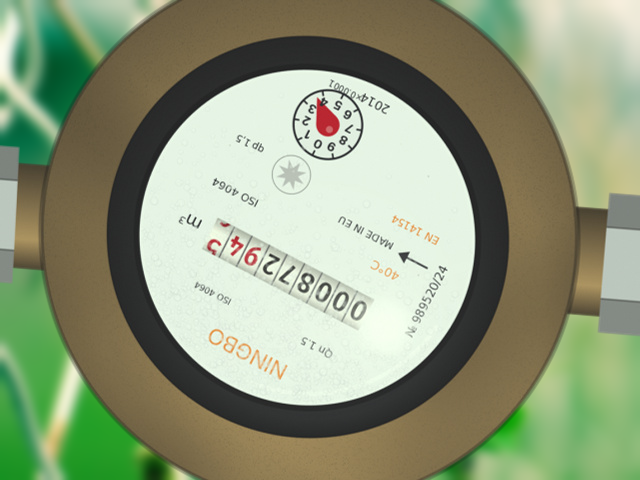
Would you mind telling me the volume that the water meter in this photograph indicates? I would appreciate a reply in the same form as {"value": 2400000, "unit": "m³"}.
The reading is {"value": 872.9453, "unit": "m³"}
